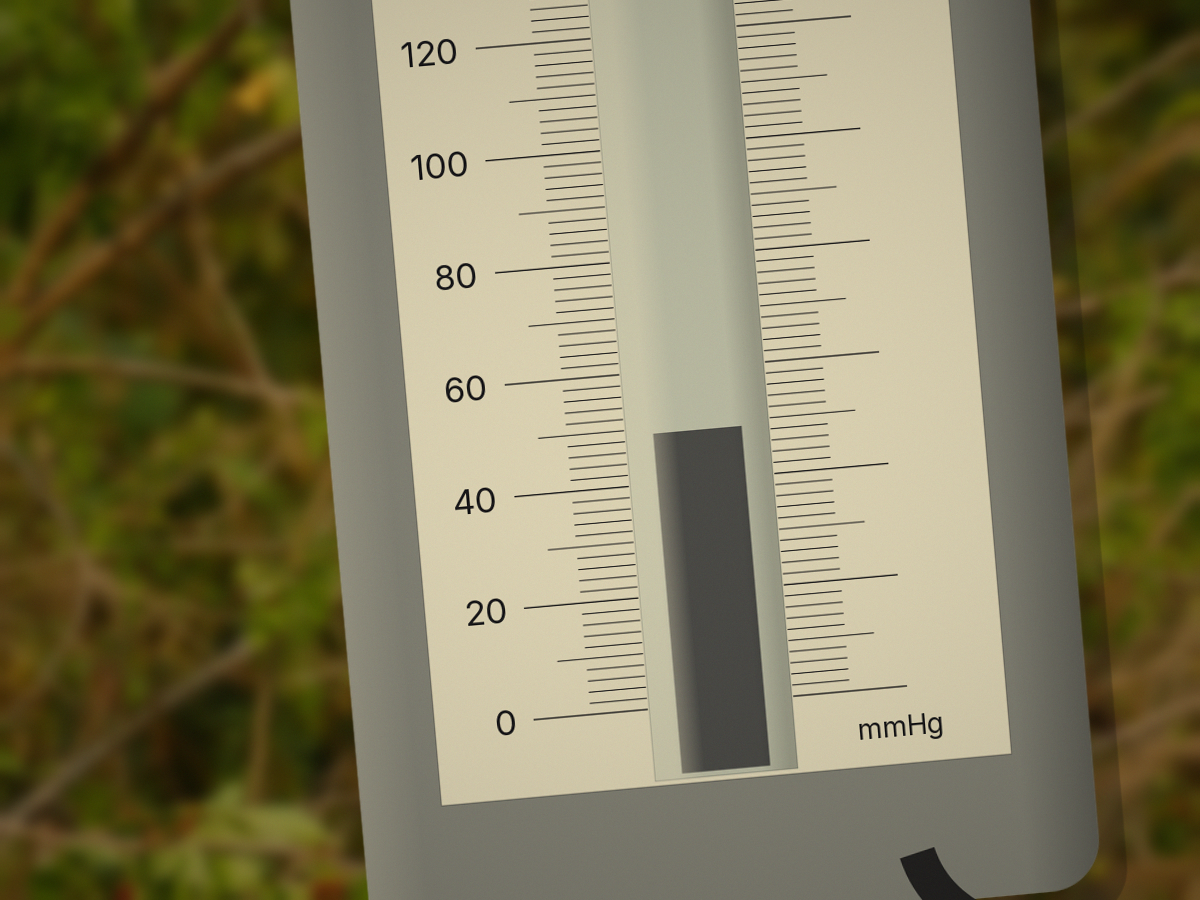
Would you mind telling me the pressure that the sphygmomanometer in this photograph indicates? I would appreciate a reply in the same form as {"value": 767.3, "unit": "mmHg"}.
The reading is {"value": 49, "unit": "mmHg"}
